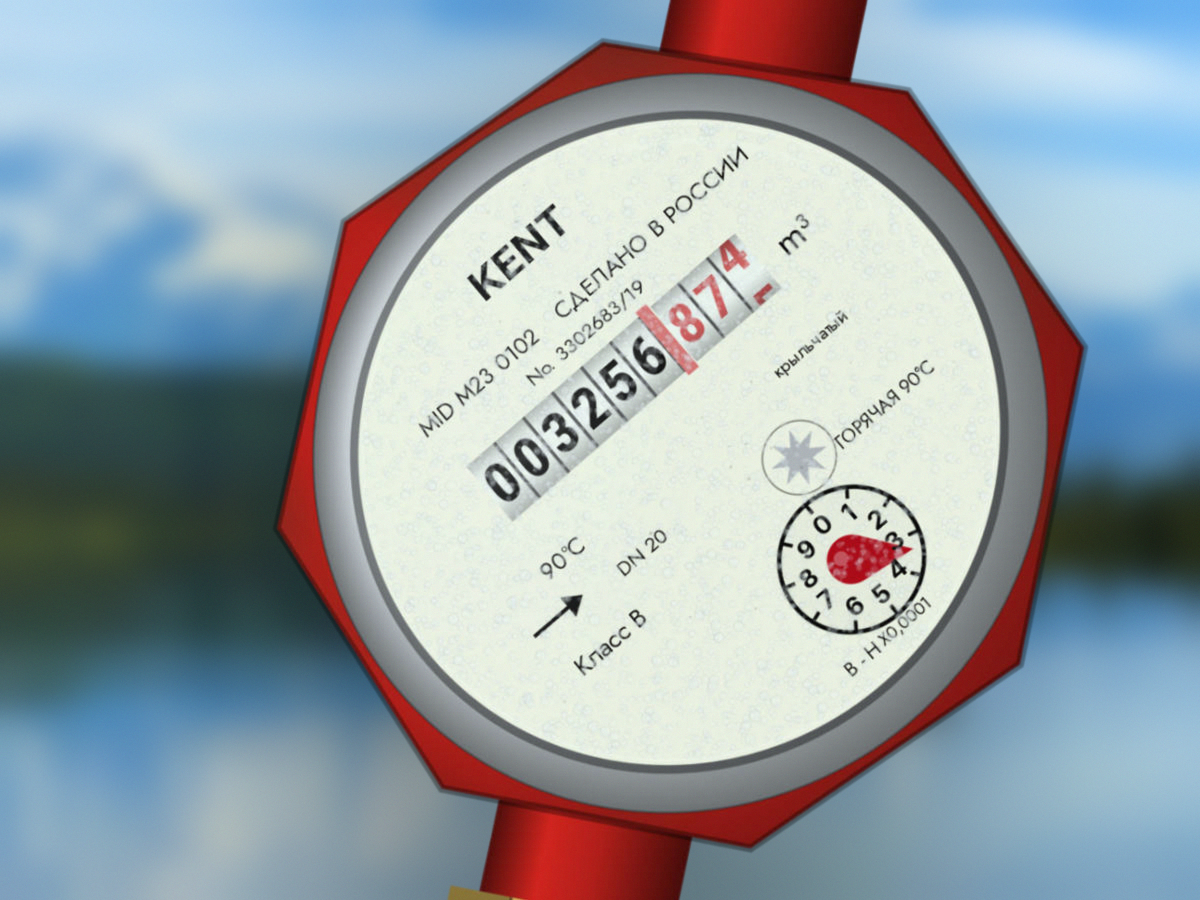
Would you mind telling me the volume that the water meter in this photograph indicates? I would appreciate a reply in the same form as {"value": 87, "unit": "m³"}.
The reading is {"value": 3256.8743, "unit": "m³"}
